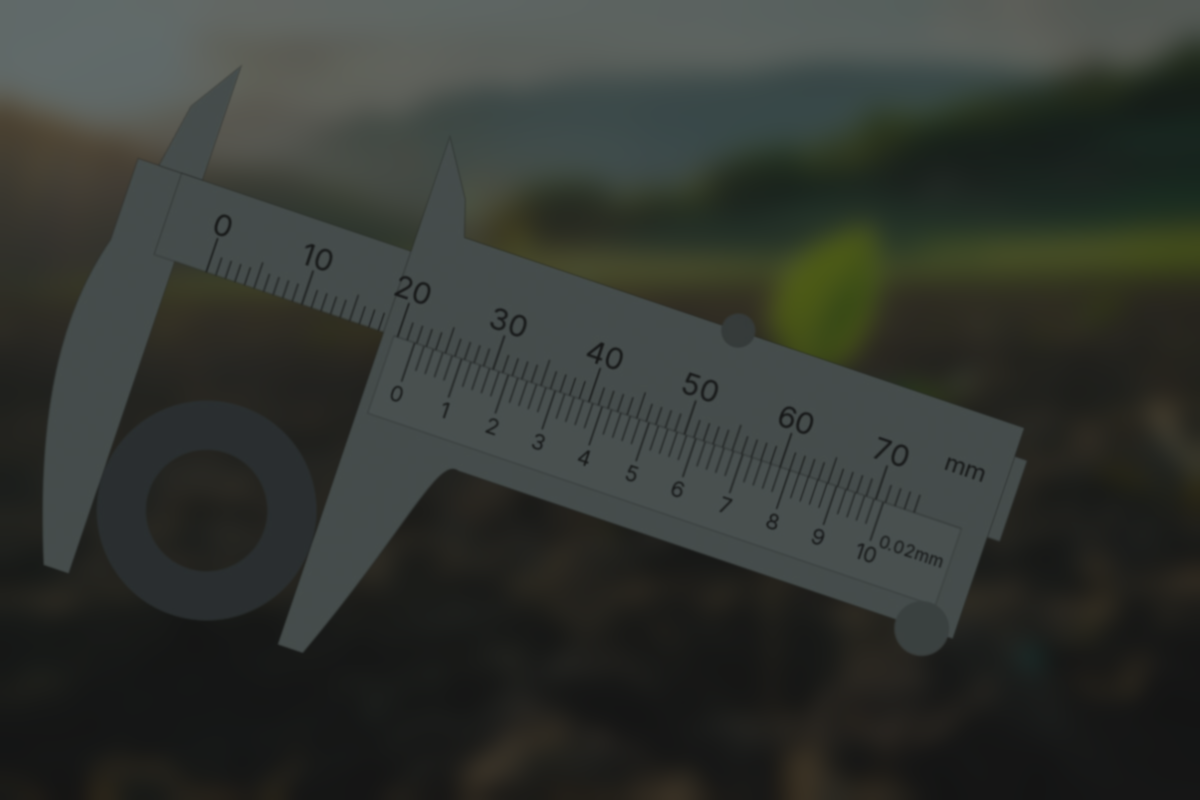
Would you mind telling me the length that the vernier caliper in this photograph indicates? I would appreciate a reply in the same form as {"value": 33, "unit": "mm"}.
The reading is {"value": 21.8, "unit": "mm"}
